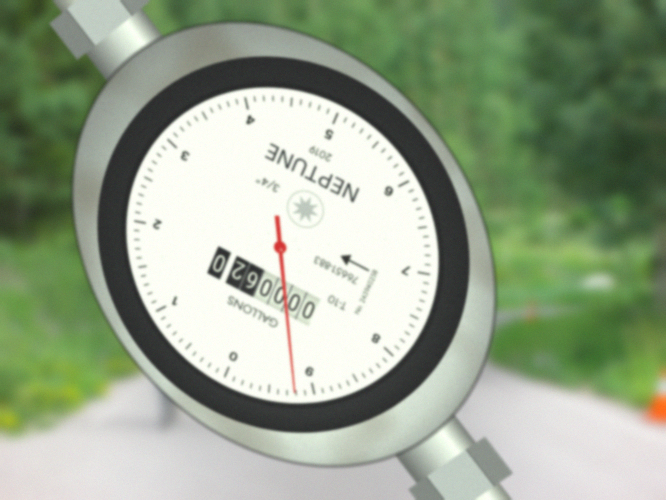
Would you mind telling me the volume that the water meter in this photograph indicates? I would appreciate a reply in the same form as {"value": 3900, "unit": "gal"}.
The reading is {"value": 619.2, "unit": "gal"}
